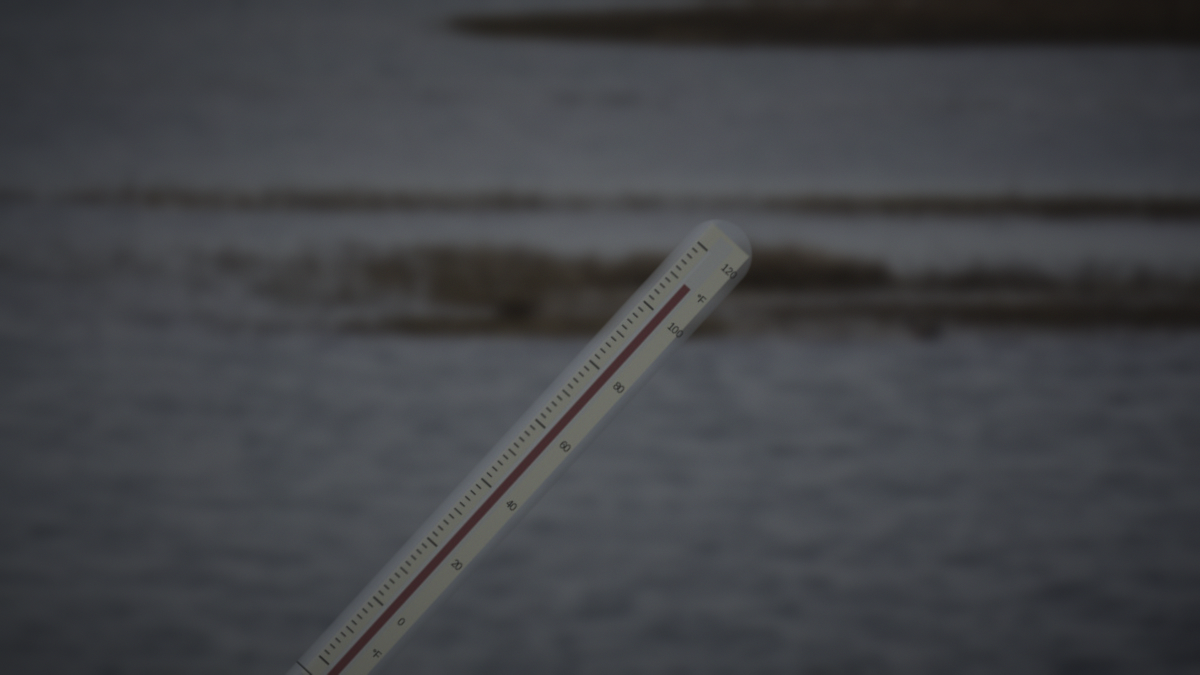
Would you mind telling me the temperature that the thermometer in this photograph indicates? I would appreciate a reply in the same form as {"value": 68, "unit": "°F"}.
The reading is {"value": 110, "unit": "°F"}
